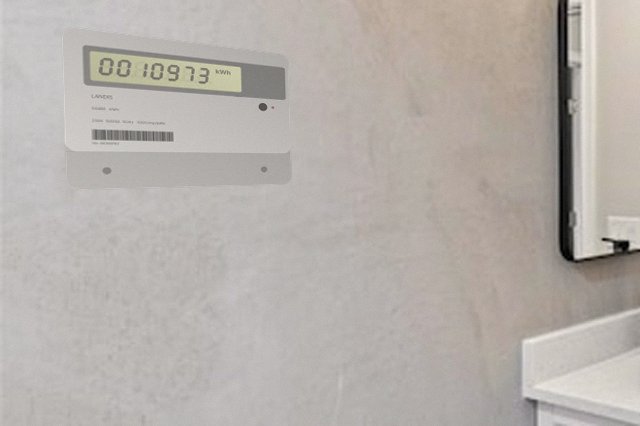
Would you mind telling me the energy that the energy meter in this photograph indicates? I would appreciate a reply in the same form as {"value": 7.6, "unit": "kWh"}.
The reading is {"value": 10973, "unit": "kWh"}
